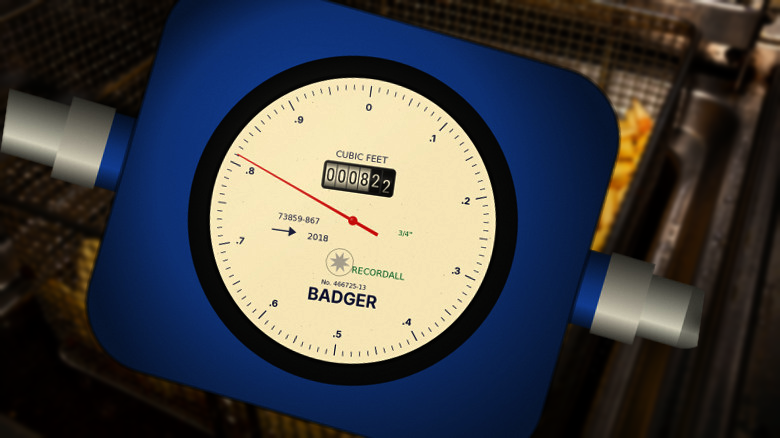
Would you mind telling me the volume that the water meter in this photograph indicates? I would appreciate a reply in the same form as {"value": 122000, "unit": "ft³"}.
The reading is {"value": 821.81, "unit": "ft³"}
